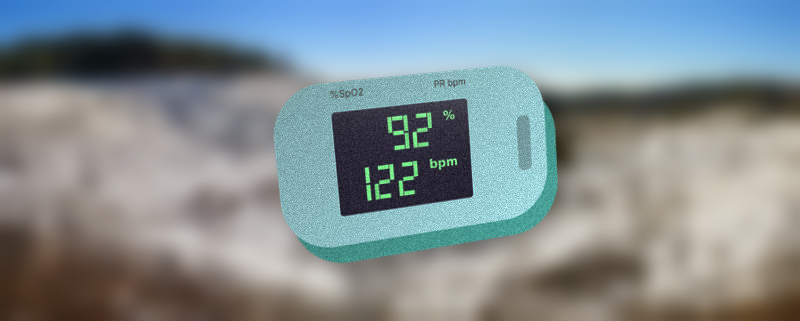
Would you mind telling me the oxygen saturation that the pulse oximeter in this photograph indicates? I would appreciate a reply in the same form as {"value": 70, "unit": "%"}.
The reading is {"value": 92, "unit": "%"}
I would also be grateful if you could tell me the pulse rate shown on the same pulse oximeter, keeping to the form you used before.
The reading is {"value": 122, "unit": "bpm"}
